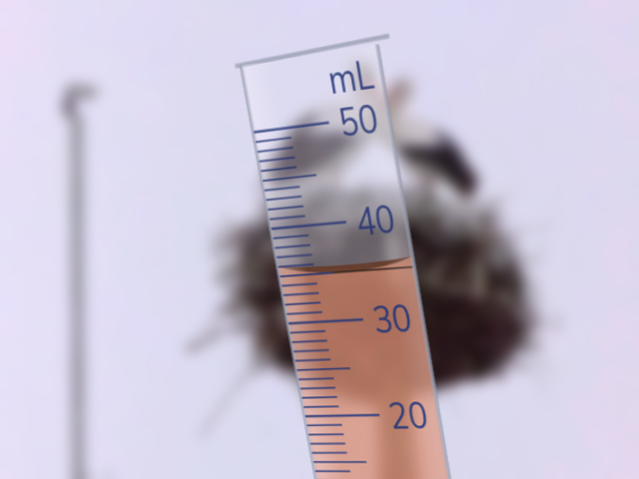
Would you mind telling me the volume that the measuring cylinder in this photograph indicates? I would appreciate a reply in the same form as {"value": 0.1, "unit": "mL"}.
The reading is {"value": 35, "unit": "mL"}
